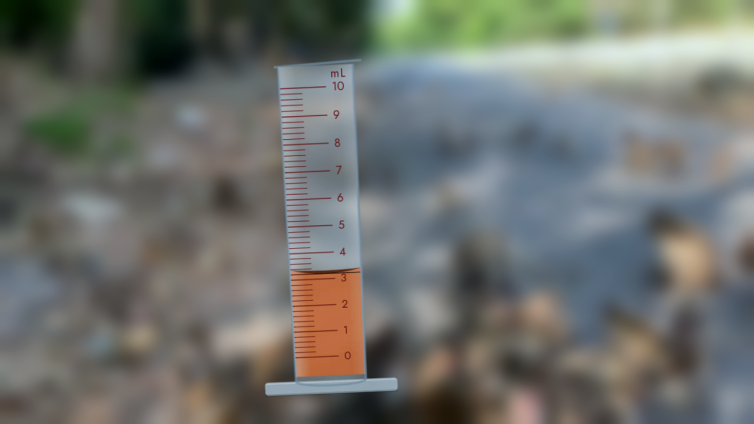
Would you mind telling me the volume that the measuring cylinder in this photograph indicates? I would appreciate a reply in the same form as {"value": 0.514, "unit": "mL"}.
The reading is {"value": 3.2, "unit": "mL"}
